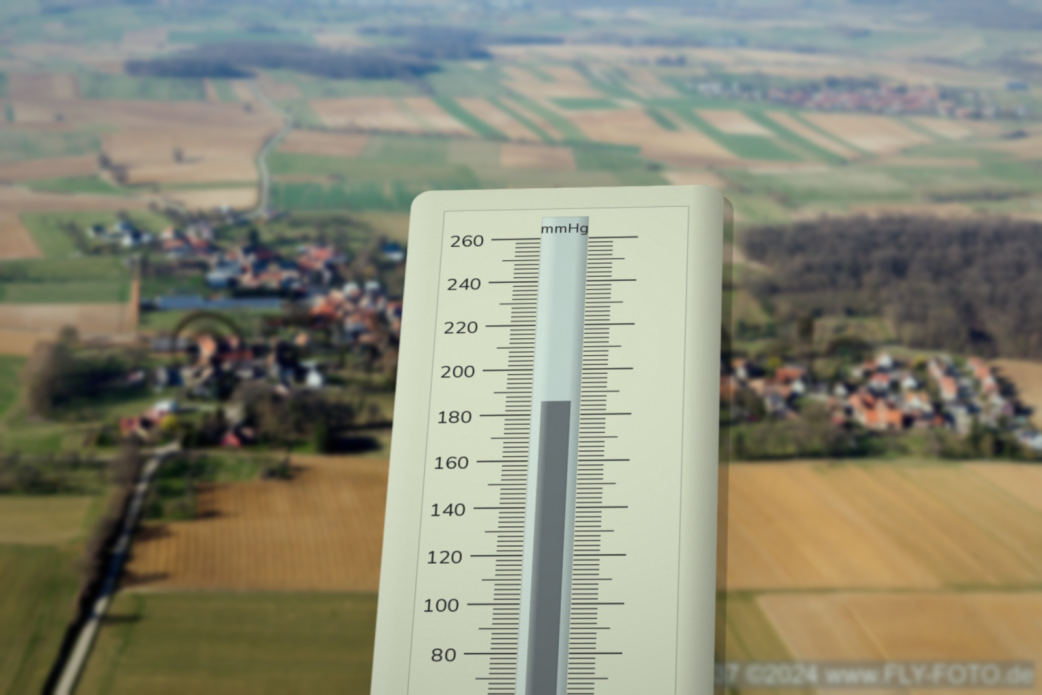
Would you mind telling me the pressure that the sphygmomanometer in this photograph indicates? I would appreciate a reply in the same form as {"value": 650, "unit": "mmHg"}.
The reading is {"value": 186, "unit": "mmHg"}
